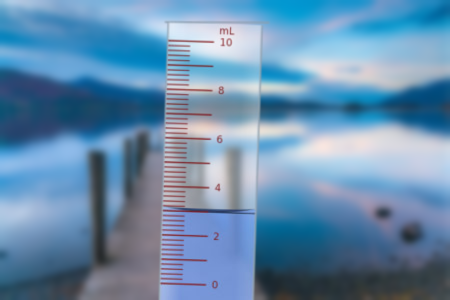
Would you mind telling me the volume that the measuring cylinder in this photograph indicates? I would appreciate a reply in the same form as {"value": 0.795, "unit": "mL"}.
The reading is {"value": 3, "unit": "mL"}
